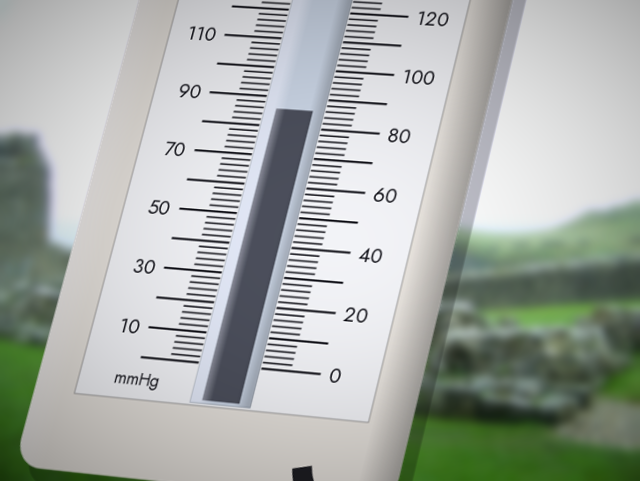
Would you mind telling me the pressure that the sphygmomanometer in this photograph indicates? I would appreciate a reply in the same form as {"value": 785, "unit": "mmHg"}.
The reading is {"value": 86, "unit": "mmHg"}
